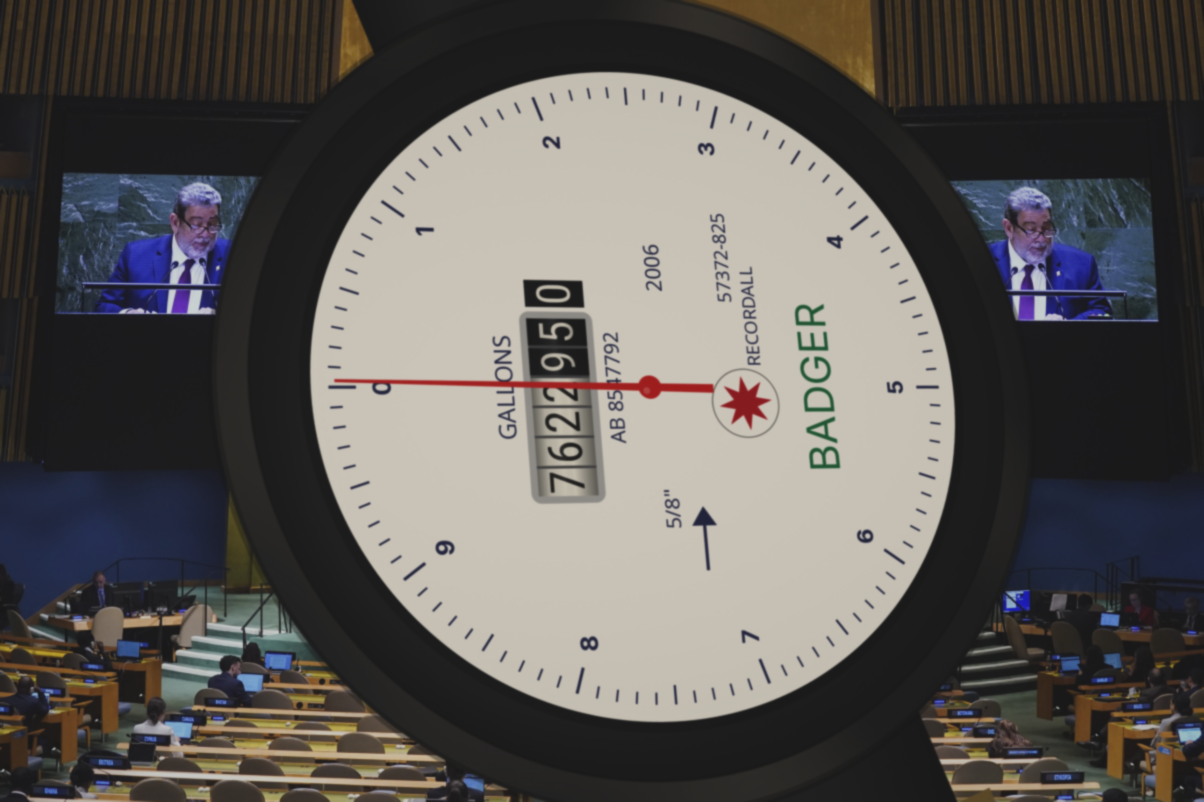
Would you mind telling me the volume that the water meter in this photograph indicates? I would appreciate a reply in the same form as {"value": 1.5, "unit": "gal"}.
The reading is {"value": 7622950.0, "unit": "gal"}
